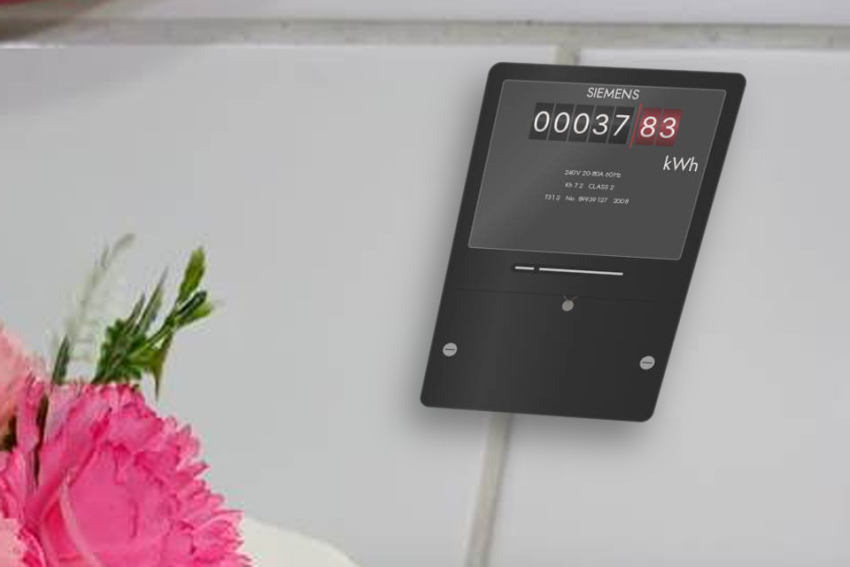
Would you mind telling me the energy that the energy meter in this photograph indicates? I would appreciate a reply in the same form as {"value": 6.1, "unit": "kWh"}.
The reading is {"value": 37.83, "unit": "kWh"}
